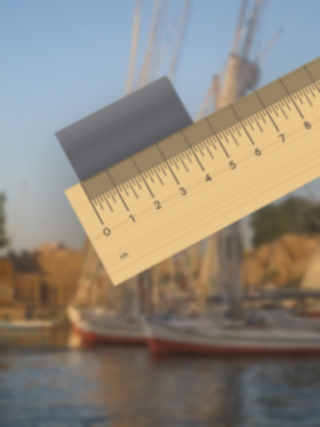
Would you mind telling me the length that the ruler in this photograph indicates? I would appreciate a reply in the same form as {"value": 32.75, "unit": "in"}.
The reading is {"value": 4.5, "unit": "in"}
